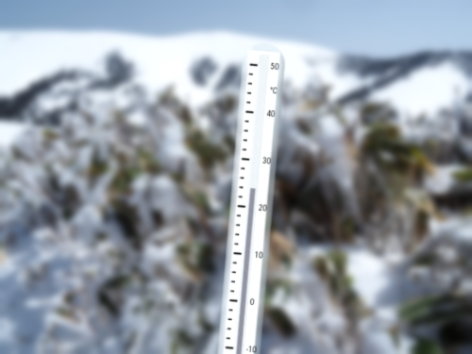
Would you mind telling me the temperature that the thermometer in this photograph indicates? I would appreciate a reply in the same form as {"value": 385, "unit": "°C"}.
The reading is {"value": 24, "unit": "°C"}
